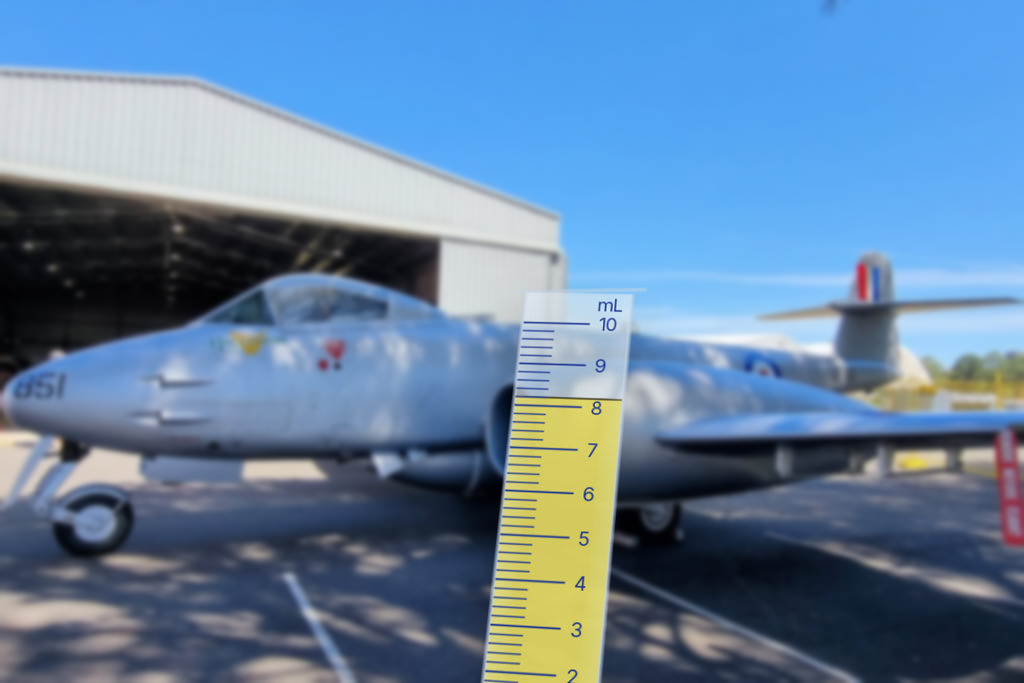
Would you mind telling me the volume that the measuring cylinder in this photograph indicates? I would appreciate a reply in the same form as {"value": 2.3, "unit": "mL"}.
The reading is {"value": 8.2, "unit": "mL"}
